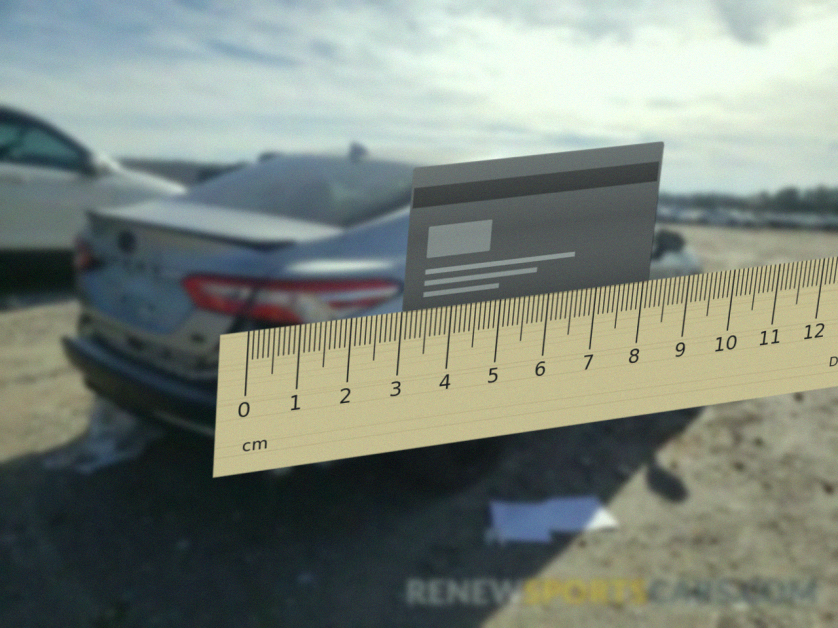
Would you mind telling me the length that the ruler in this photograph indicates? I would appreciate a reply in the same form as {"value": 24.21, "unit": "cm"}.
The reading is {"value": 5.1, "unit": "cm"}
